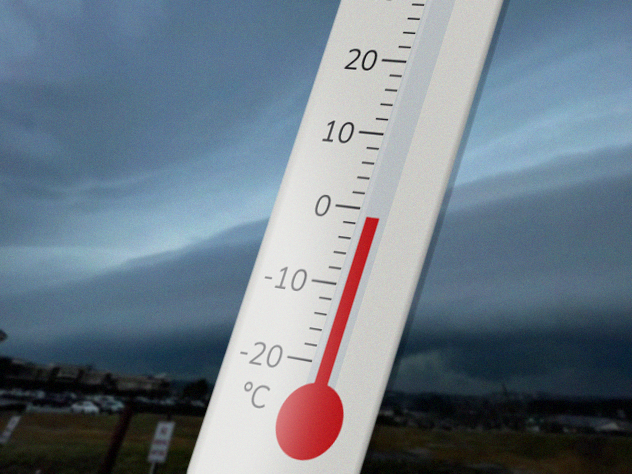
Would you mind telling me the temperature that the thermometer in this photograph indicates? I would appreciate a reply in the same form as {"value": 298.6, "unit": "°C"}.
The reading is {"value": -1, "unit": "°C"}
